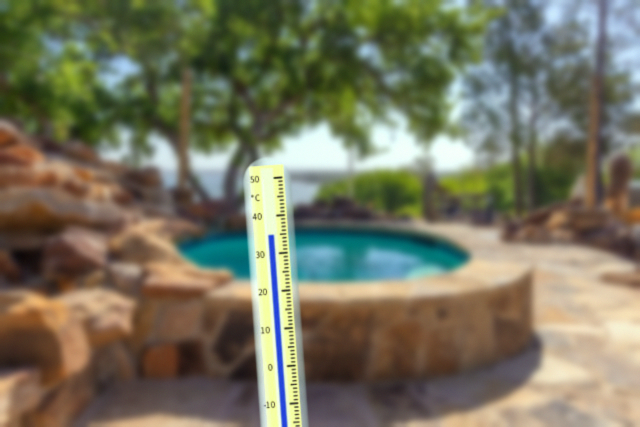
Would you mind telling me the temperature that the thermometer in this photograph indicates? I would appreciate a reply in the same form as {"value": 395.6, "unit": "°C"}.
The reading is {"value": 35, "unit": "°C"}
